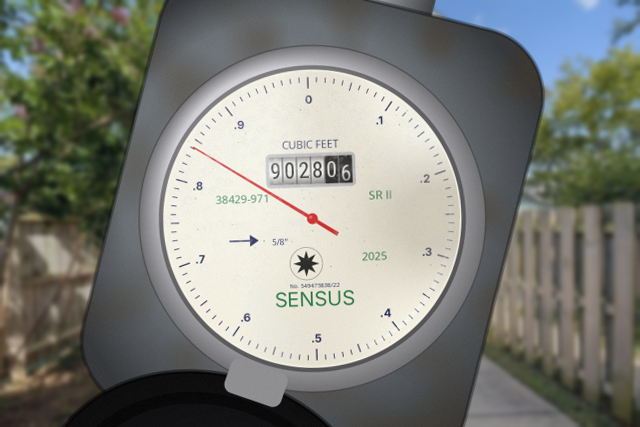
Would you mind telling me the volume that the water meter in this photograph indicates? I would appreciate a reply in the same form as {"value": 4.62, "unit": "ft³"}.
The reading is {"value": 902805.84, "unit": "ft³"}
